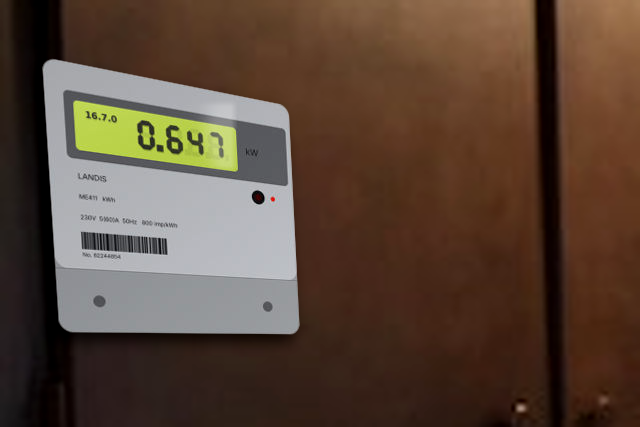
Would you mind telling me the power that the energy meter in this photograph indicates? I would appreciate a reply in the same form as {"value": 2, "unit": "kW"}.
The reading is {"value": 0.647, "unit": "kW"}
